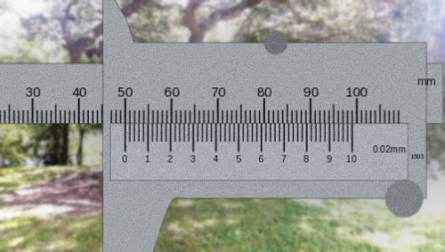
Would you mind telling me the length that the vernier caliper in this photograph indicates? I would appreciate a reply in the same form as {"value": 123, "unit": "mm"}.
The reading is {"value": 50.0, "unit": "mm"}
